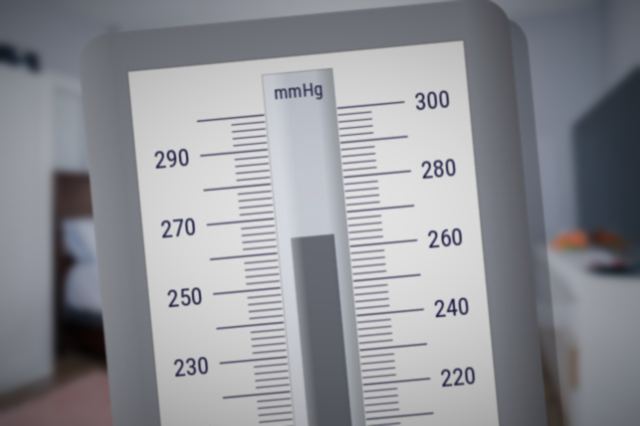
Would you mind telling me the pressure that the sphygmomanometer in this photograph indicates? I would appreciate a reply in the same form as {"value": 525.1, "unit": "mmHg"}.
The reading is {"value": 264, "unit": "mmHg"}
